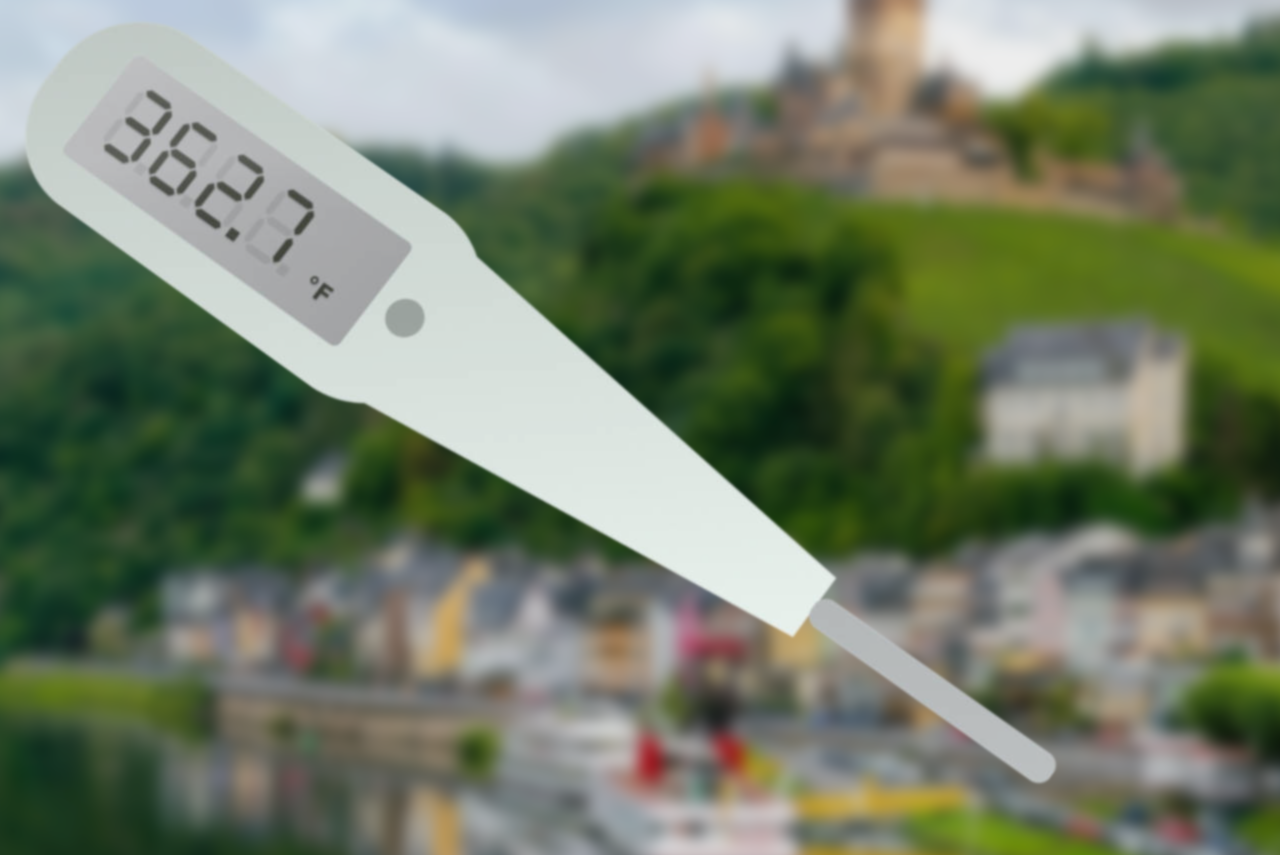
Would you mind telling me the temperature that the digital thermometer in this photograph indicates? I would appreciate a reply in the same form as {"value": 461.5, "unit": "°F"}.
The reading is {"value": 362.7, "unit": "°F"}
